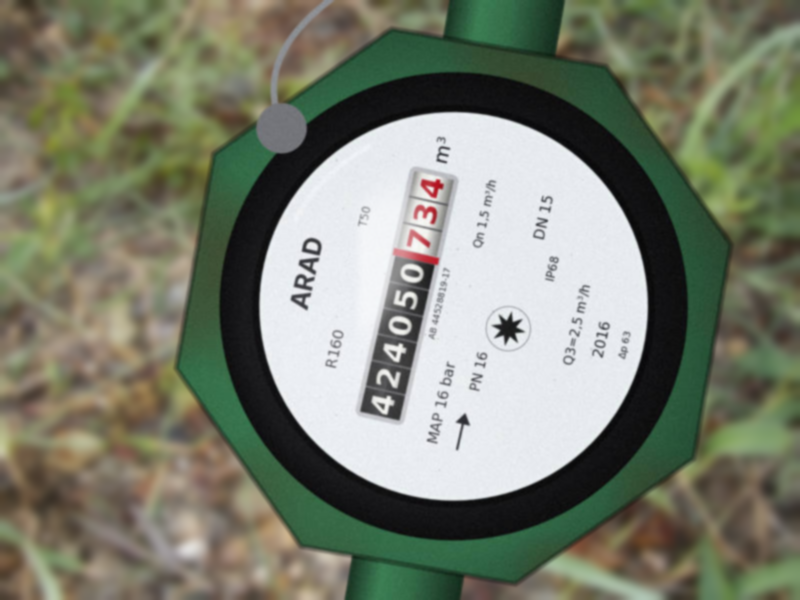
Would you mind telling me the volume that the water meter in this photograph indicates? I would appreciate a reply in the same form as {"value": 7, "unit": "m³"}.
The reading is {"value": 424050.734, "unit": "m³"}
